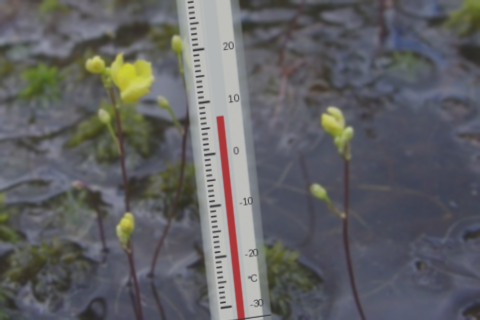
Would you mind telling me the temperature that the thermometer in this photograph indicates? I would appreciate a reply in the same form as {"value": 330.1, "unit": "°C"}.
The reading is {"value": 7, "unit": "°C"}
